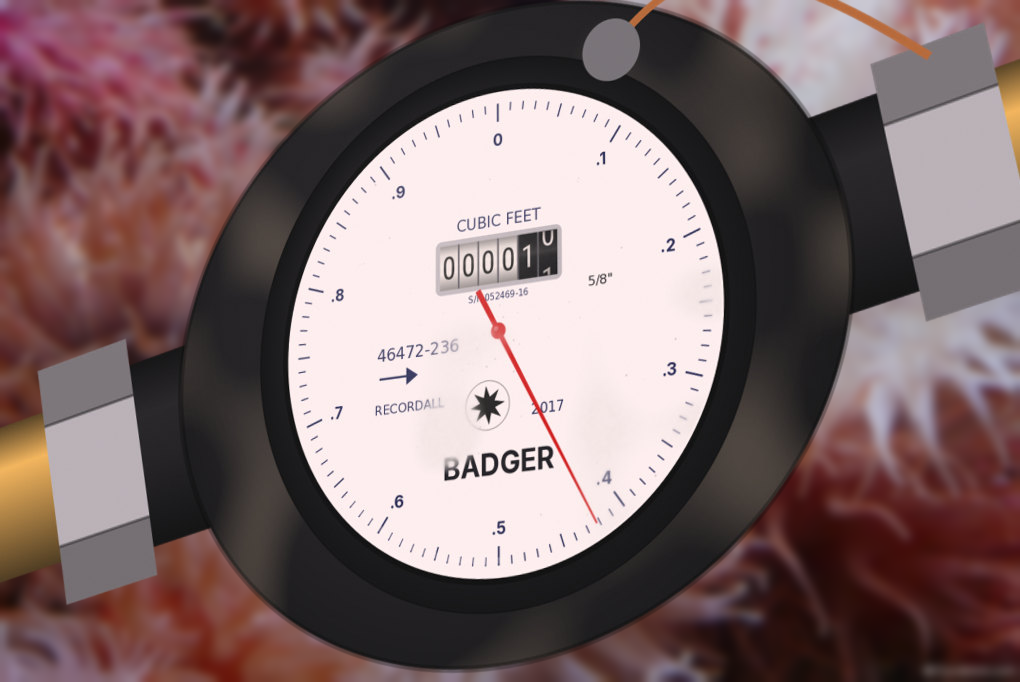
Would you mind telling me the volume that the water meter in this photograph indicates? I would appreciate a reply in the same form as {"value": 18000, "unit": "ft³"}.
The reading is {"value": 10.42, "unit": "ft³"}
